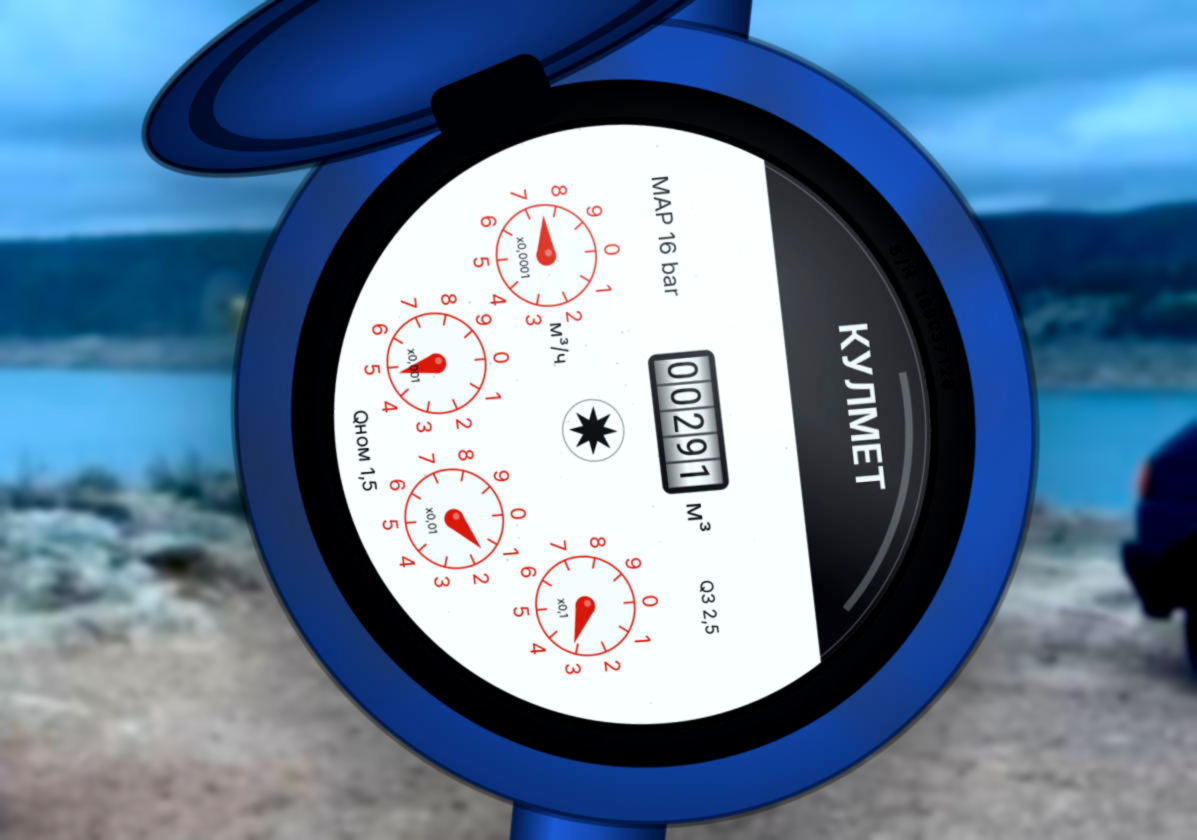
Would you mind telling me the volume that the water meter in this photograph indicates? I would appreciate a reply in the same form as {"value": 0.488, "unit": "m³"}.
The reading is {"value": 291.3147, "unit": "m³"}
